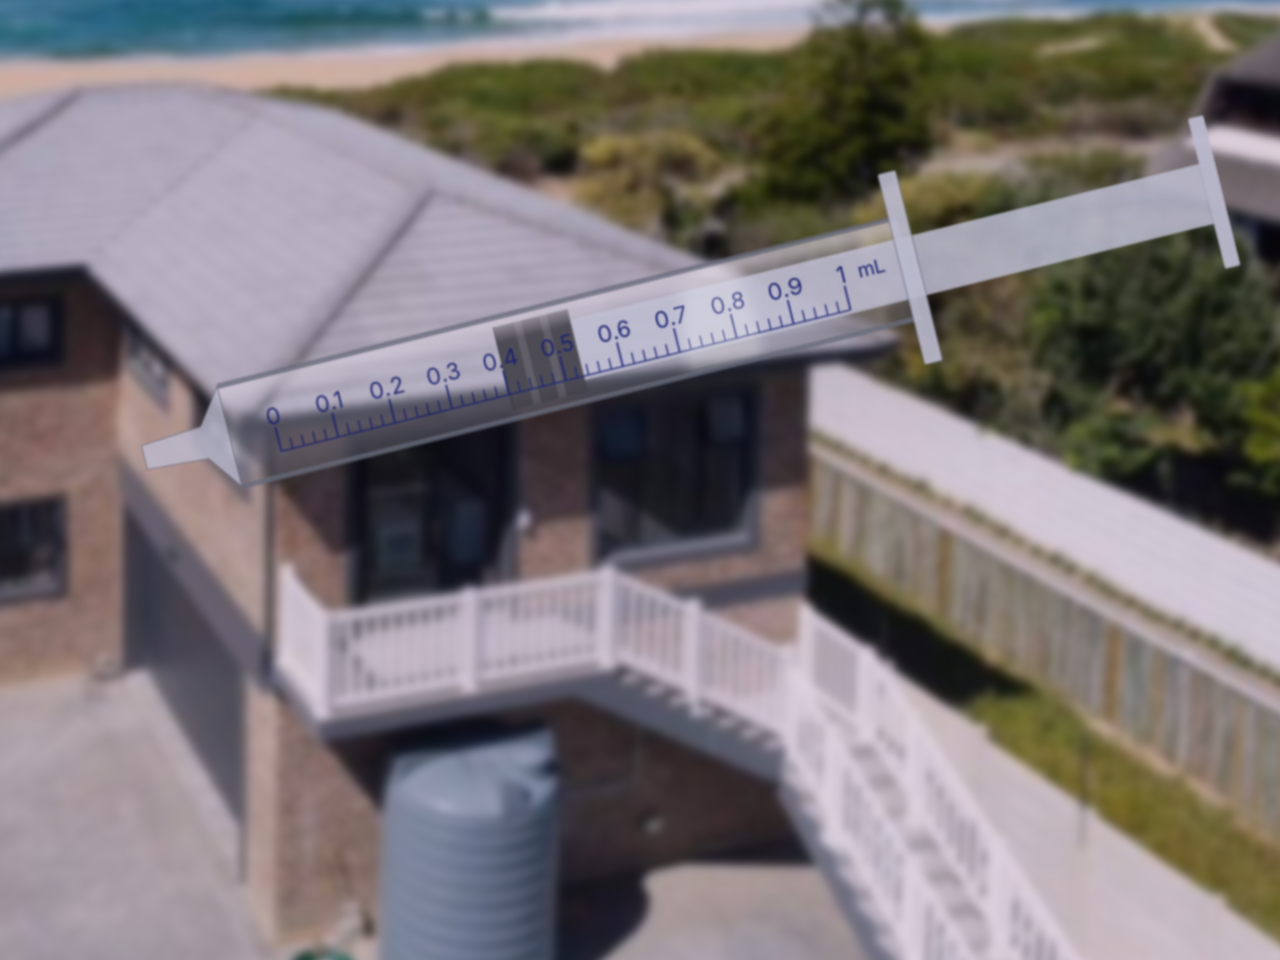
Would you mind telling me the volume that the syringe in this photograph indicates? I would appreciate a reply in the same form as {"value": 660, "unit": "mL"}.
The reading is {"value": 0.4, "unit": "mL"}
